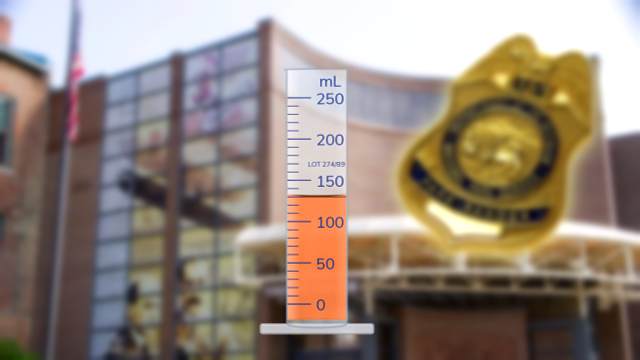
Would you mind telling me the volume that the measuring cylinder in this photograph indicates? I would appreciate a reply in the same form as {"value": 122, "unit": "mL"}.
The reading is {"value": 130, "unit": "mL"}
